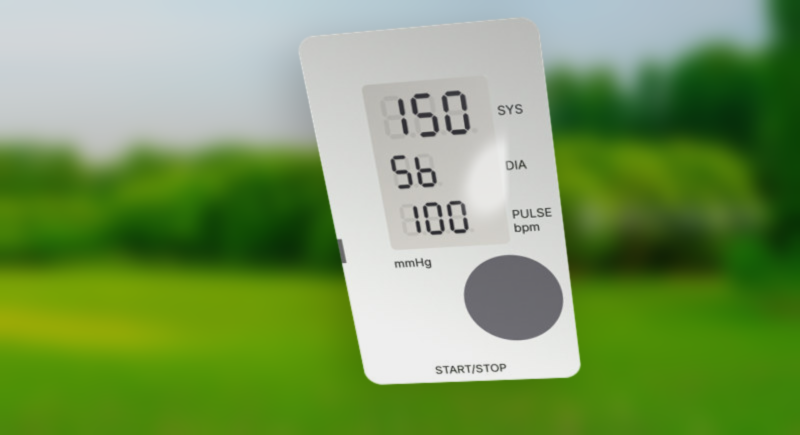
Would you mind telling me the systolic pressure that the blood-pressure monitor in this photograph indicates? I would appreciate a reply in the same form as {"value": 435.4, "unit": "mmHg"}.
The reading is {"value": 150, "unit": "mmHg"}
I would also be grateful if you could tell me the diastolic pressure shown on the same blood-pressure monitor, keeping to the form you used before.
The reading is {"value": 56, "unit": "mmHg"}
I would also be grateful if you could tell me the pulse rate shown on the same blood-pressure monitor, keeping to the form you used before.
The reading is {"value": 100, "unit": "bpm"}
